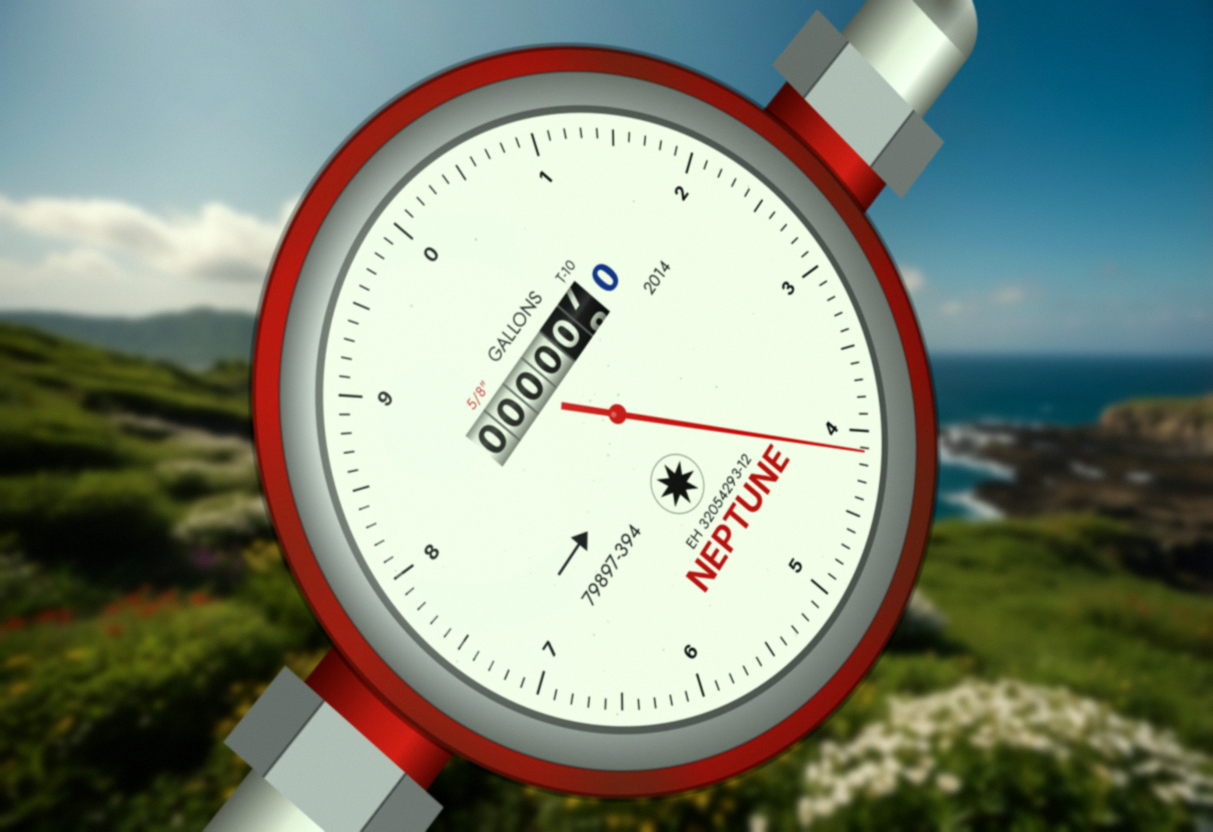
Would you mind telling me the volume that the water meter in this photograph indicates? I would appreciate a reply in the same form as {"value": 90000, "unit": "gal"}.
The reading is {"value": 74.1, "unit": "gal"}
